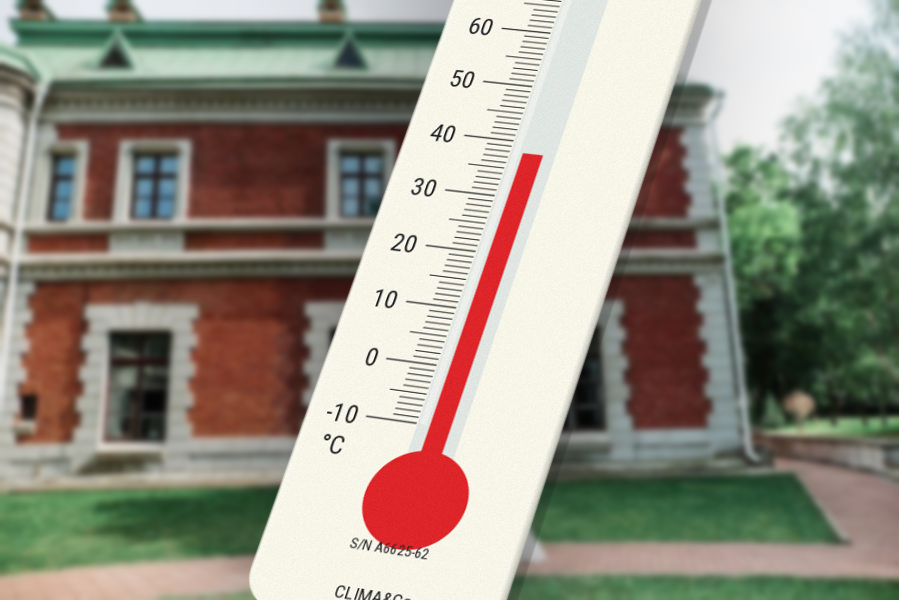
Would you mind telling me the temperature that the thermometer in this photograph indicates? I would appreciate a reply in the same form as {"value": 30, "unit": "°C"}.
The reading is {"value": 38, "unit": "°C"}
